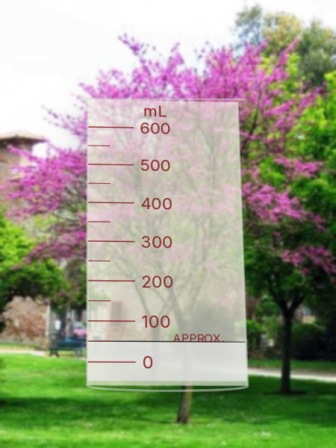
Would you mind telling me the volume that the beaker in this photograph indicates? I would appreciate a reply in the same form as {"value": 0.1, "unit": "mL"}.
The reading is {"value": 50, "unit": "mL"}
